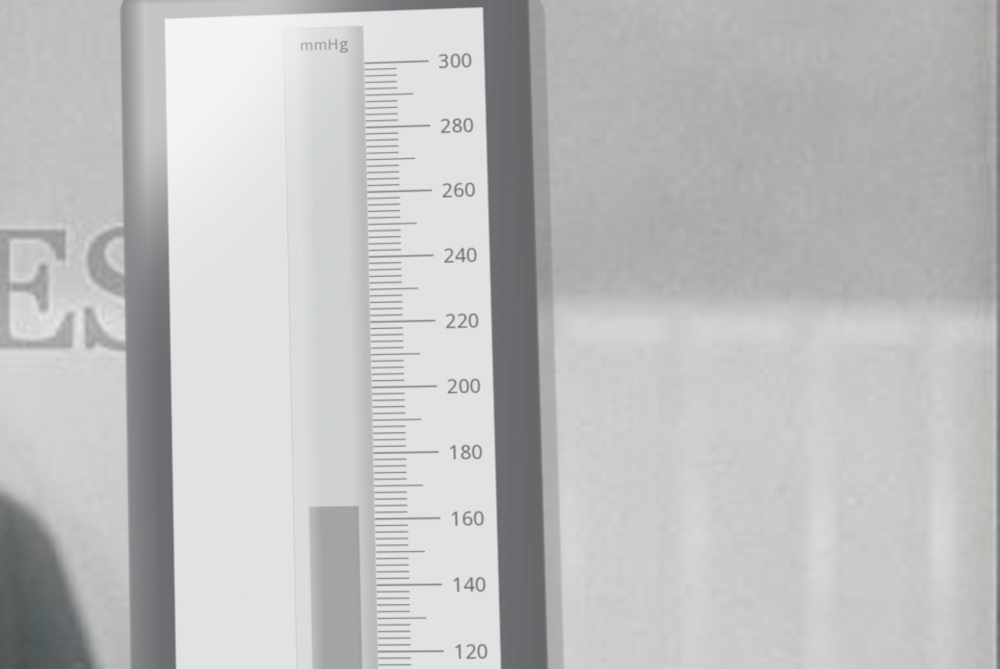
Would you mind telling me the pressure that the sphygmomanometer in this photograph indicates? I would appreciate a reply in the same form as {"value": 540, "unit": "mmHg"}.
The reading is {"value": 164, "unit": "mmHg"}
